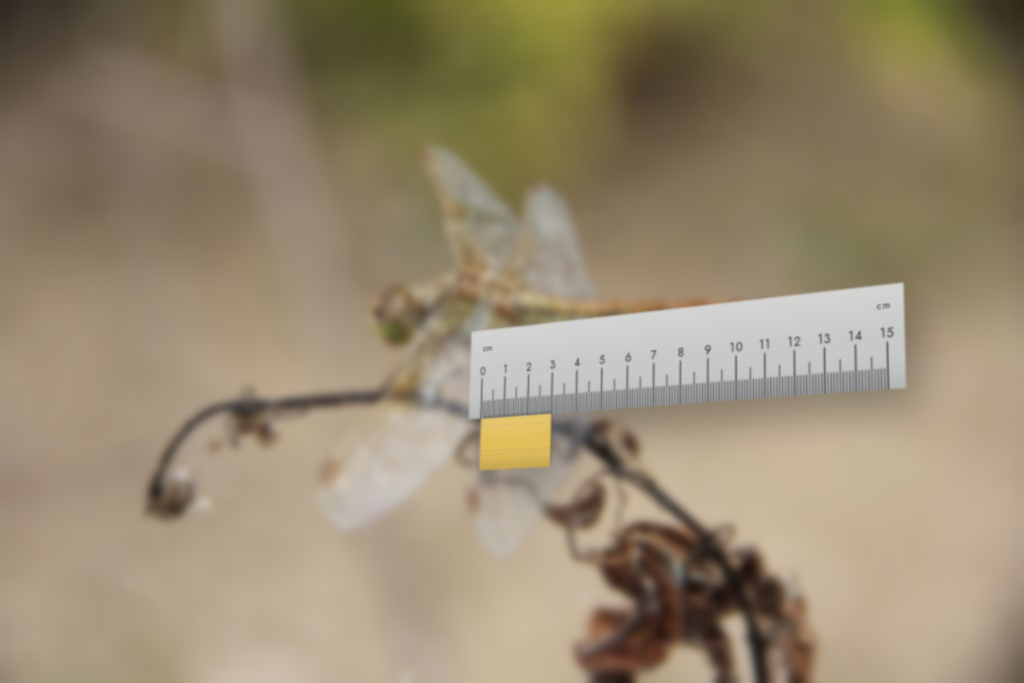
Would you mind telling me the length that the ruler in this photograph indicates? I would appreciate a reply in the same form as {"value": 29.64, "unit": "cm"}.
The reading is {"value": 3, "unit": "cm"}
